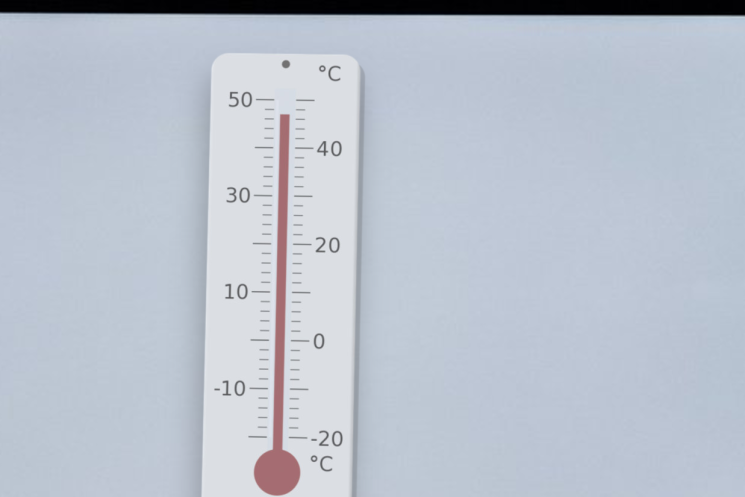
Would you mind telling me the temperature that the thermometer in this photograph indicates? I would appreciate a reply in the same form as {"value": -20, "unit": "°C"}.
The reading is {"value": 47, "unit": "°C"}
